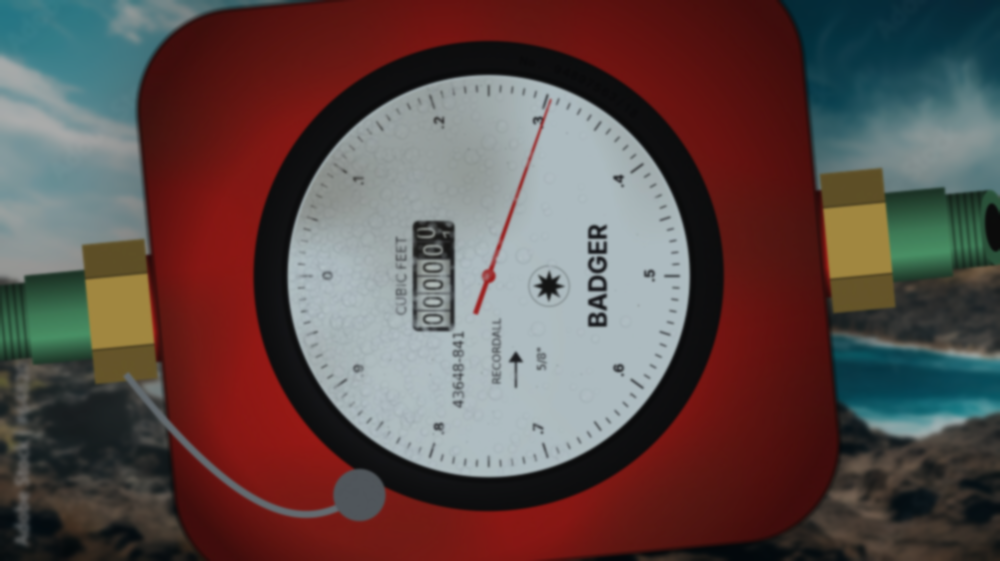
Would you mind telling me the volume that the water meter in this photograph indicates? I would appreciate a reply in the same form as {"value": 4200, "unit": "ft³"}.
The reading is {"value": 0.30, "unit": "ft³"}
